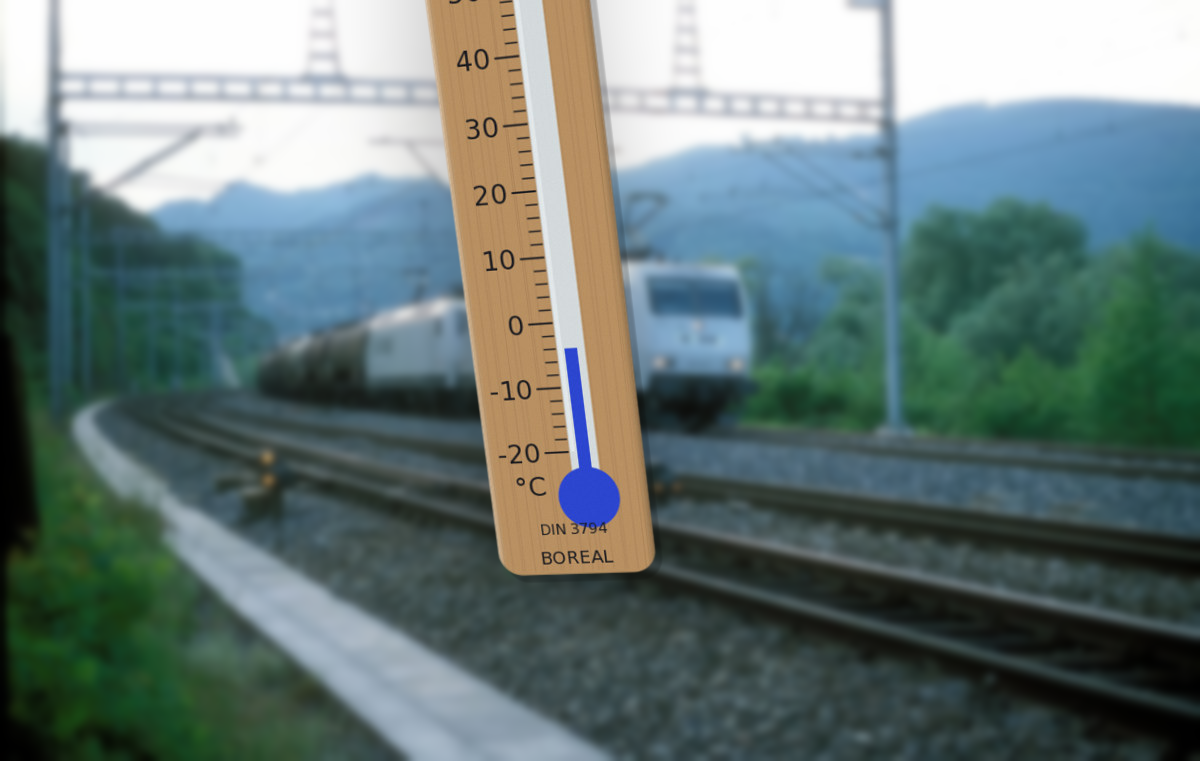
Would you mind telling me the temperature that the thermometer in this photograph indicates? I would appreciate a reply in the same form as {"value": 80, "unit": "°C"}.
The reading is {"value": -4, "unit": "°C"}
